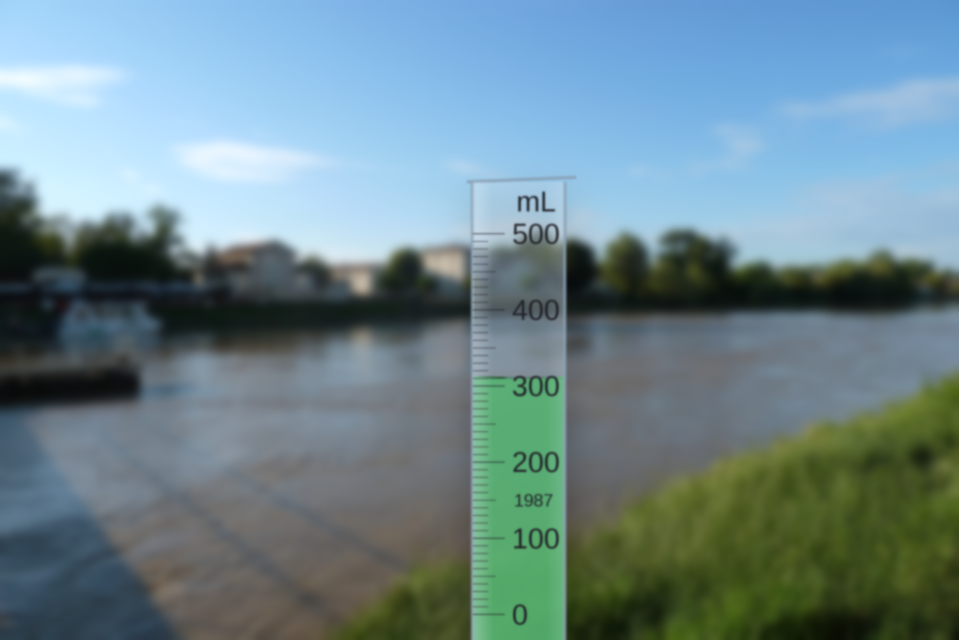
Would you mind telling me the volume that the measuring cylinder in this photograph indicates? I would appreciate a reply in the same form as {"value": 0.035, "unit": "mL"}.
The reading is {"value": 310, "unit": "mL"}
